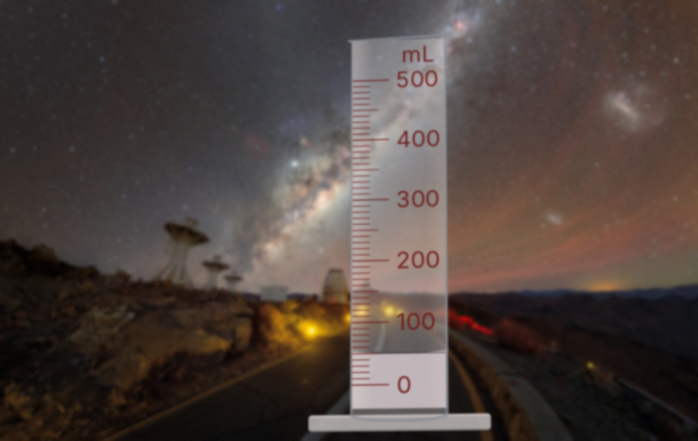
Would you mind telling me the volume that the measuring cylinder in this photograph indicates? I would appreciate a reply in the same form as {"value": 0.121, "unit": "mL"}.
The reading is {"value": 50, "unit": "mL"}
